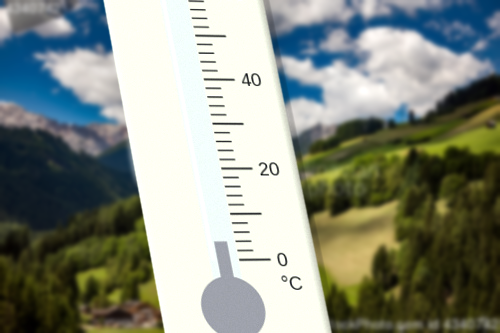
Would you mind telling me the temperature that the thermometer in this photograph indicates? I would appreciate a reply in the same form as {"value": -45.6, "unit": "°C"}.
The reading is {"value": 4, "unit": "°C"}
